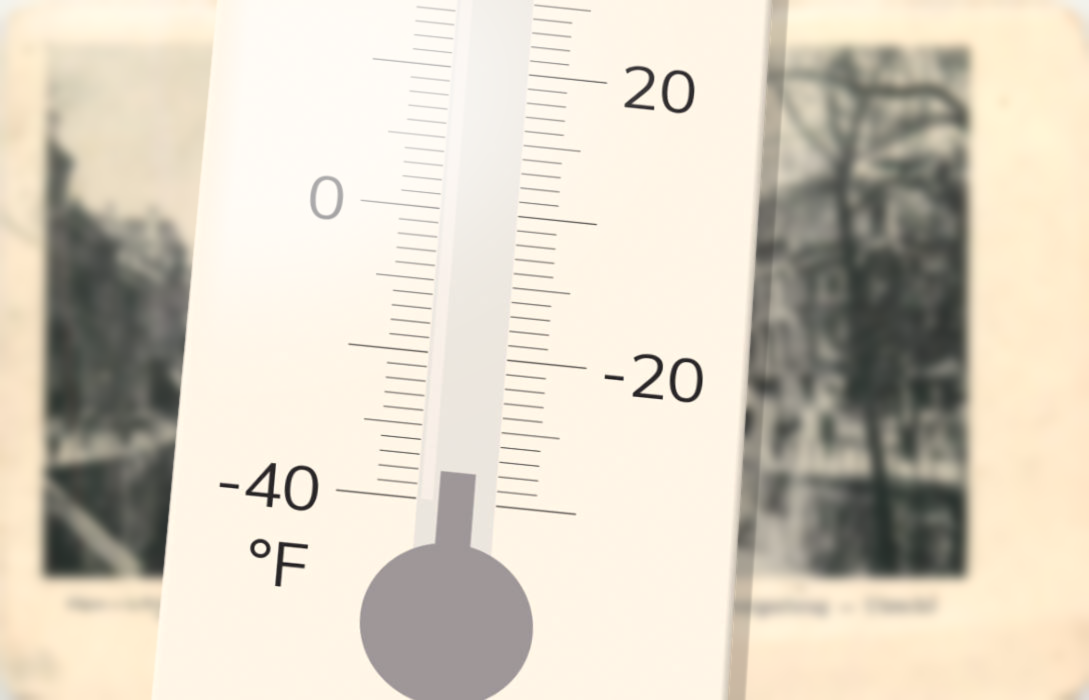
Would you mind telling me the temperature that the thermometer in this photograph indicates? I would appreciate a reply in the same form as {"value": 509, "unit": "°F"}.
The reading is {"value": -36, "unit": "°F"}
